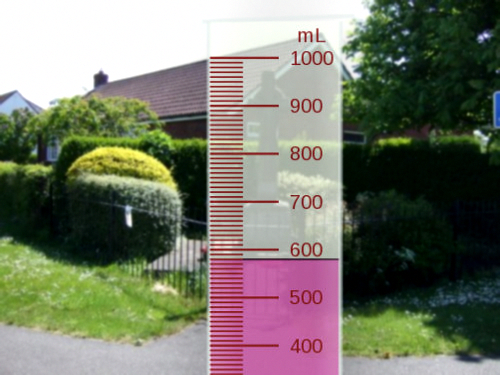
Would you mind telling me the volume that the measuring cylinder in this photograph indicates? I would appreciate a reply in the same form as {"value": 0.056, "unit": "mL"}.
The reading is {"value": 580, "unit": "mL"}
